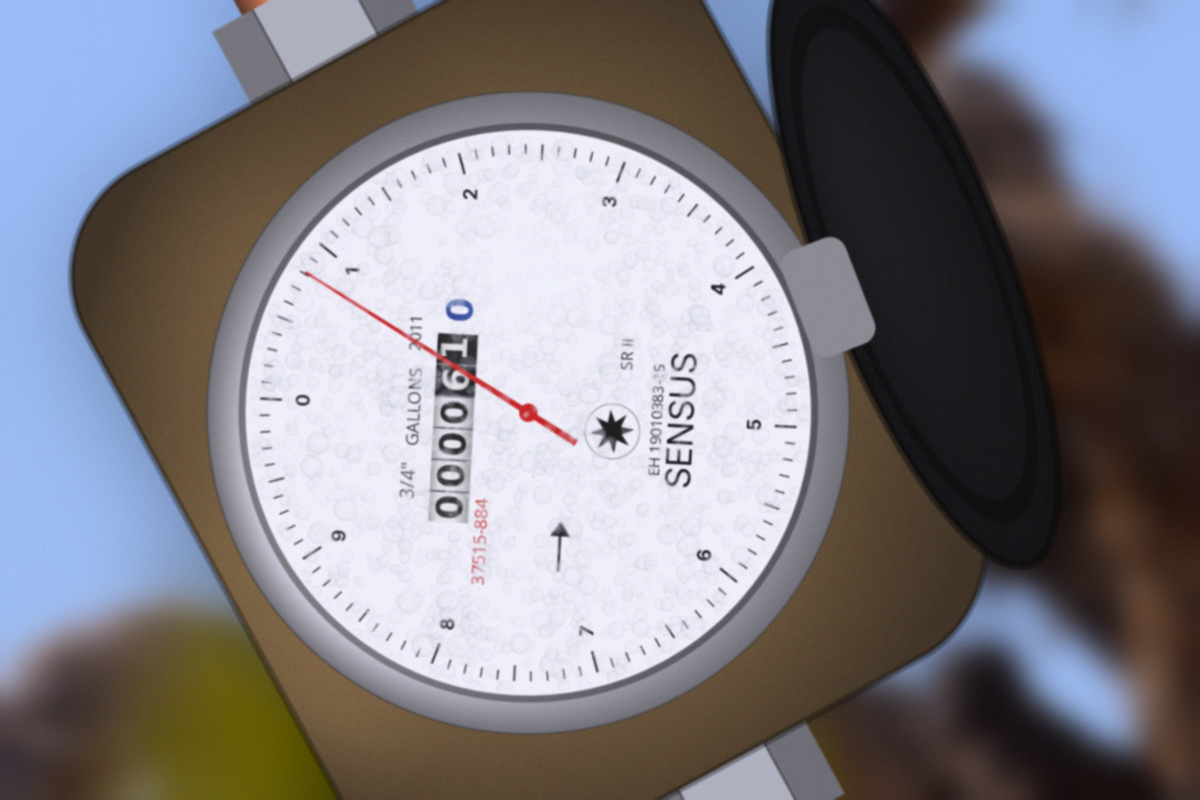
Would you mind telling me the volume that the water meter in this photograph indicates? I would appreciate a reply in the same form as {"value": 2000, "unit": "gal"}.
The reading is {"value": 610.8, "unit": "gal"}
